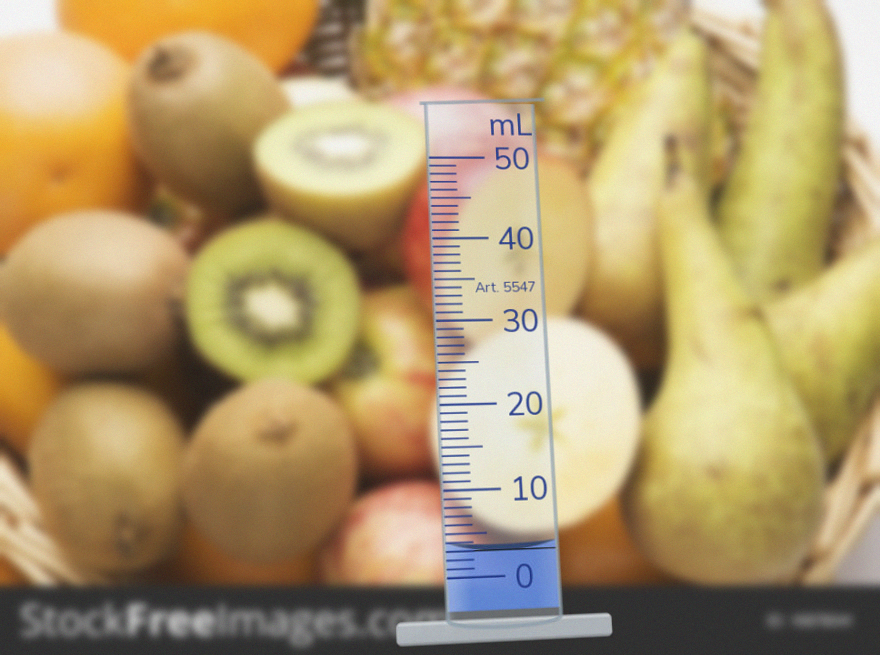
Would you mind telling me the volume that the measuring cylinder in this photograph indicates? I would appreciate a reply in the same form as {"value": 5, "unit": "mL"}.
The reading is {"value": 3, "unit": "mL"}
